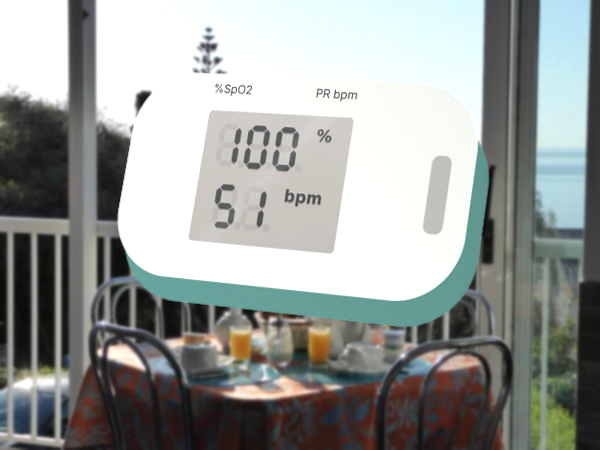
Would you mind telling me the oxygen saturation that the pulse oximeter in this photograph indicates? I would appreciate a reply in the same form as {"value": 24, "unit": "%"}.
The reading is {"value": 100, "unit": "%"}
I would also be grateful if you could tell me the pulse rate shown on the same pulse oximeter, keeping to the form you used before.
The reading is {"value": 51, "unit": "bpm"}
